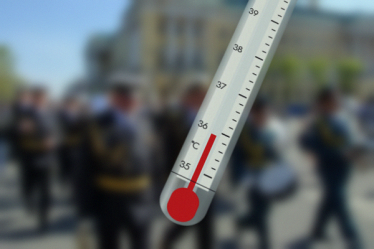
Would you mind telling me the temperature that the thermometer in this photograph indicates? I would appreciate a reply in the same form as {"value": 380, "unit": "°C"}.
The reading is {"value": 35.9, "unit": "°C"}
